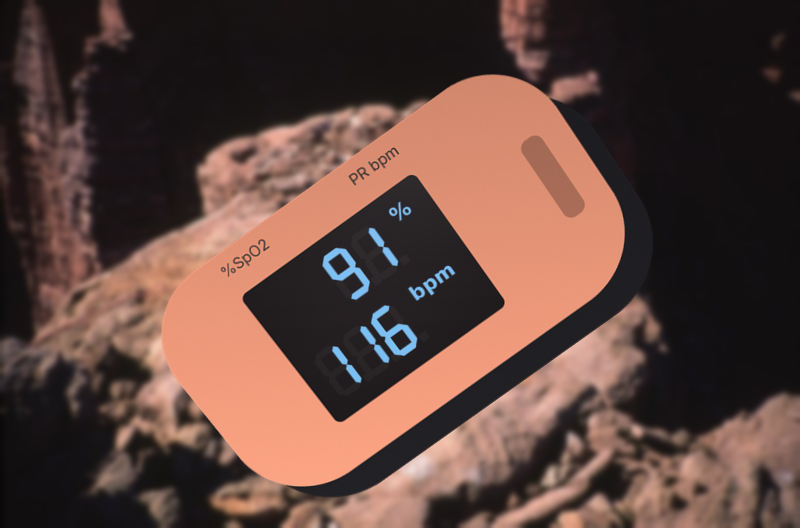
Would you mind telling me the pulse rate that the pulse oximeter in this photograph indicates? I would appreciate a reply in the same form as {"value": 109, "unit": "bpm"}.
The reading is {"value": 116, "unit": "bpm"}
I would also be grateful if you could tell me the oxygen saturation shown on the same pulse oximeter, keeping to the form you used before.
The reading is {"value": 91, "unit": "%"}
